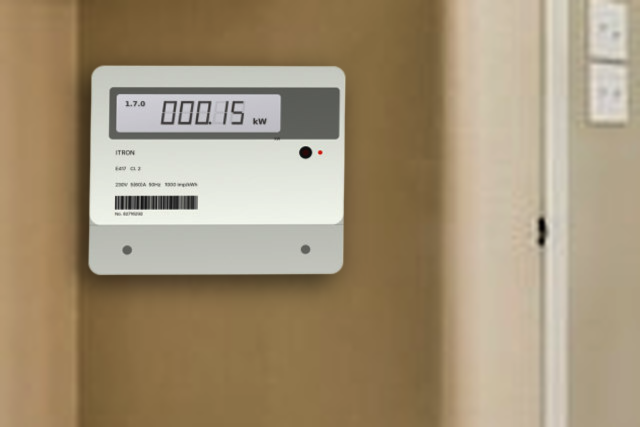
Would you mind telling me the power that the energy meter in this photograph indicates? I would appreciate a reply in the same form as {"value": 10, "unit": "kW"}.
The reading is {"value": 0.15, "unit": "kW"}
